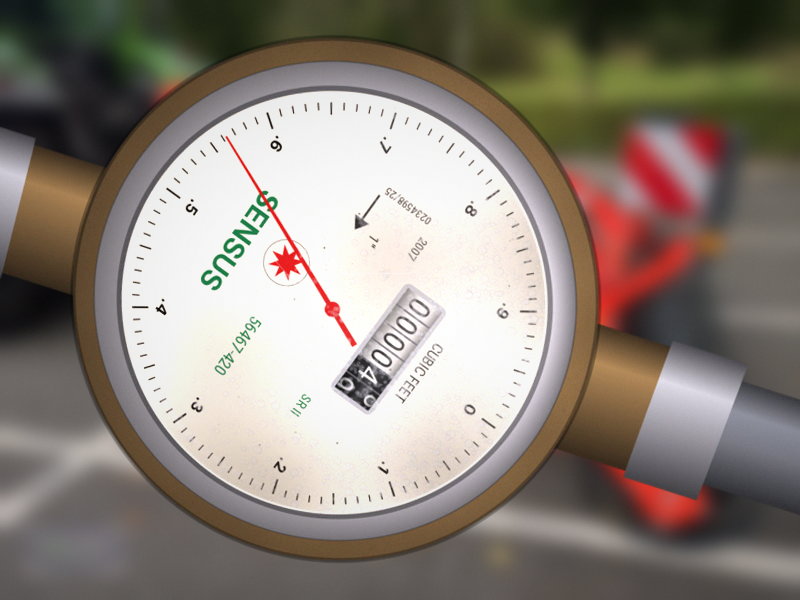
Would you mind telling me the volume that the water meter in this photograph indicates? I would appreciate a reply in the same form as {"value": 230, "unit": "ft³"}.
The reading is {"value": 48.56, "unit": "ft³"}
